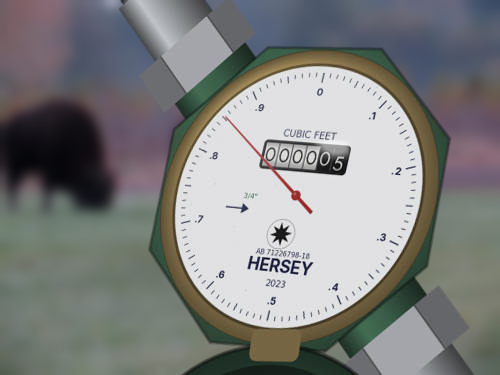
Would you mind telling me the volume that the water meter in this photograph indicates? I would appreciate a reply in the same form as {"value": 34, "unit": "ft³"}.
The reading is {"value": 4.85, "unit": "ft³"}
